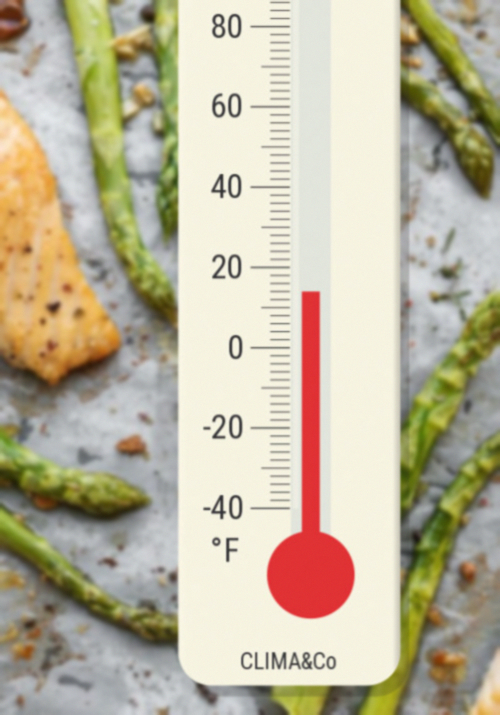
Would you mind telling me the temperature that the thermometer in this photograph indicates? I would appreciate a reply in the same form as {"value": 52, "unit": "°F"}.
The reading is {"value": 14, "unit": "°F"}
